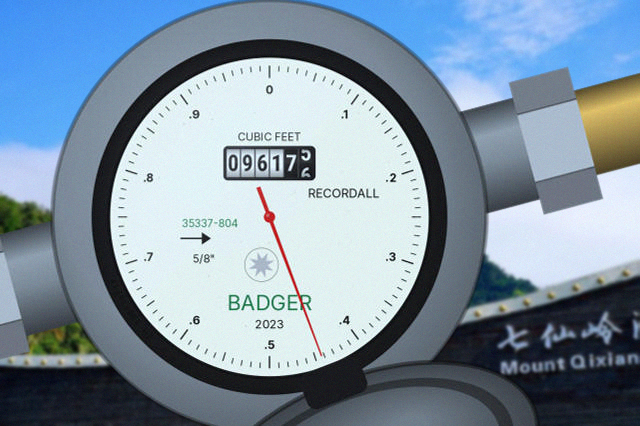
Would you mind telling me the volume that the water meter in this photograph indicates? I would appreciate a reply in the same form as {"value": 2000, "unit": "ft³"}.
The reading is {"value": 96175.44, "unit": "ft³"}
